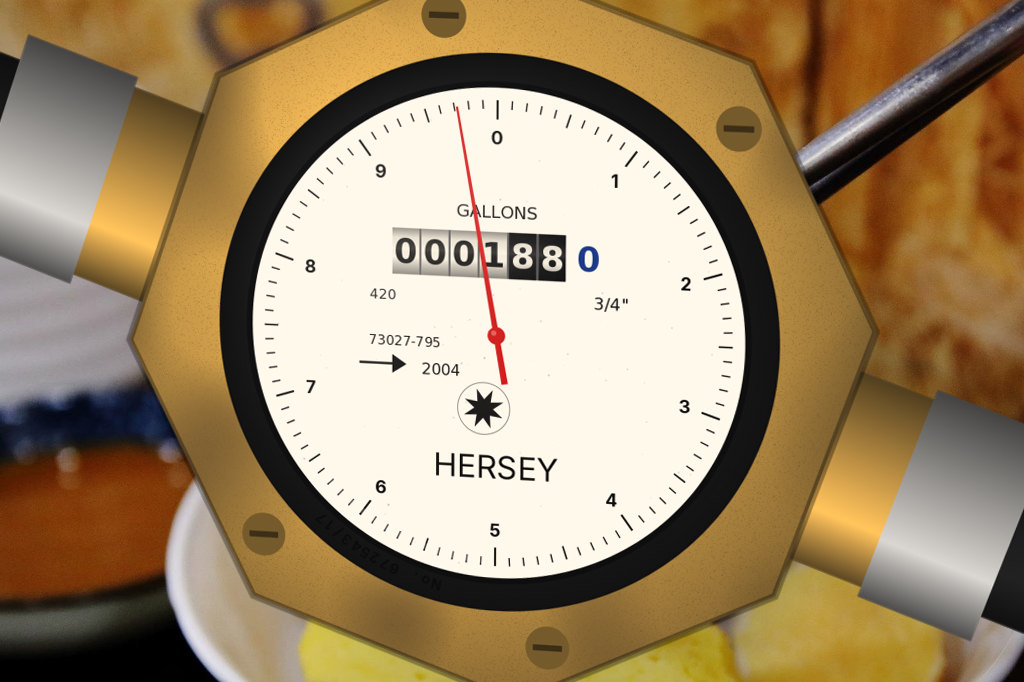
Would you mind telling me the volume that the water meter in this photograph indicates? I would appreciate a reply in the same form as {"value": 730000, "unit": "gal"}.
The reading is {"value": 1879.7, "unit": "gal"}
